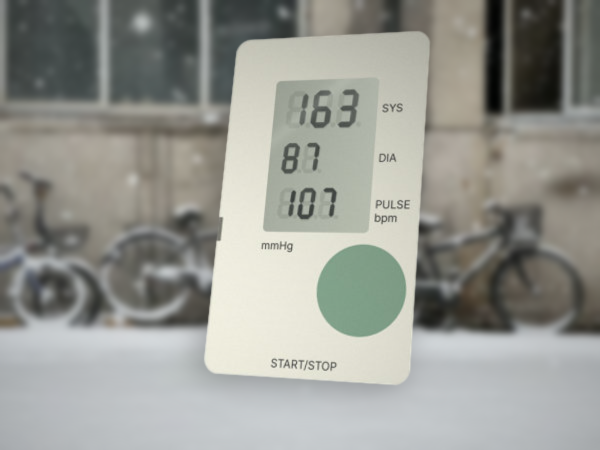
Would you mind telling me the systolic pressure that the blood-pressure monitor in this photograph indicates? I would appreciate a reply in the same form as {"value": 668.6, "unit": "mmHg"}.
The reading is {"value": 163, "unit": "mmHg"}
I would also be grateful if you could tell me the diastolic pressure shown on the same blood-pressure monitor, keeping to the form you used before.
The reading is {"value": 87, "unit": "mmHg"}
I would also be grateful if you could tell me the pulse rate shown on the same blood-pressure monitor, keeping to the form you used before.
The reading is {"value": 107, "unit": "bpm"}
